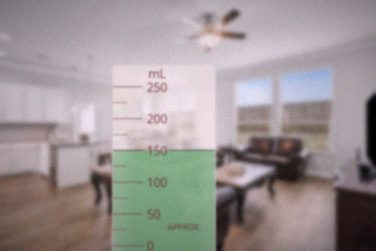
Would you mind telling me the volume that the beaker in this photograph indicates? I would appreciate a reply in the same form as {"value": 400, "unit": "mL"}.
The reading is {"value": 150, "unit": "mL"}
